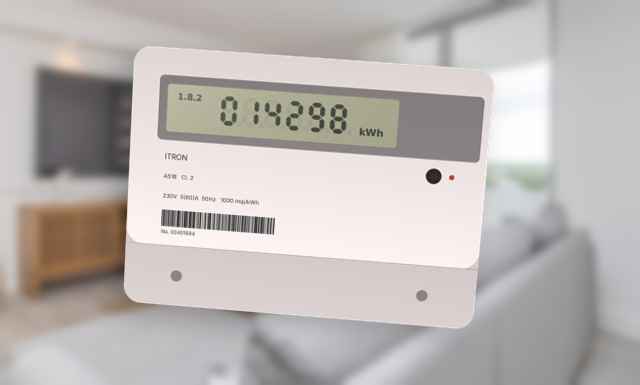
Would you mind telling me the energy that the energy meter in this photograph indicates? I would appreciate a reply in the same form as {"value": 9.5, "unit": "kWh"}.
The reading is {"value": 14298, "unit": "kWh"}
